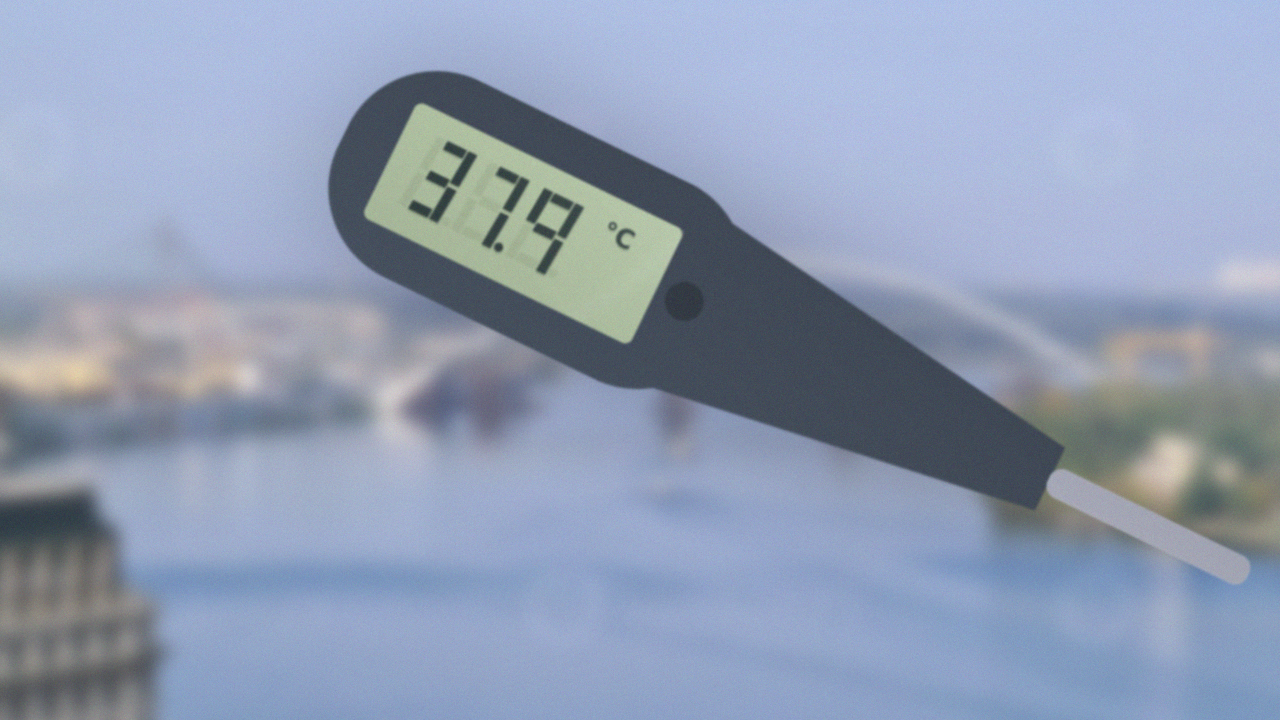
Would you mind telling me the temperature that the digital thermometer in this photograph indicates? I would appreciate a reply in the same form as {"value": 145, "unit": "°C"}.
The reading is {"value": 37.9, "unit": "°C"}
